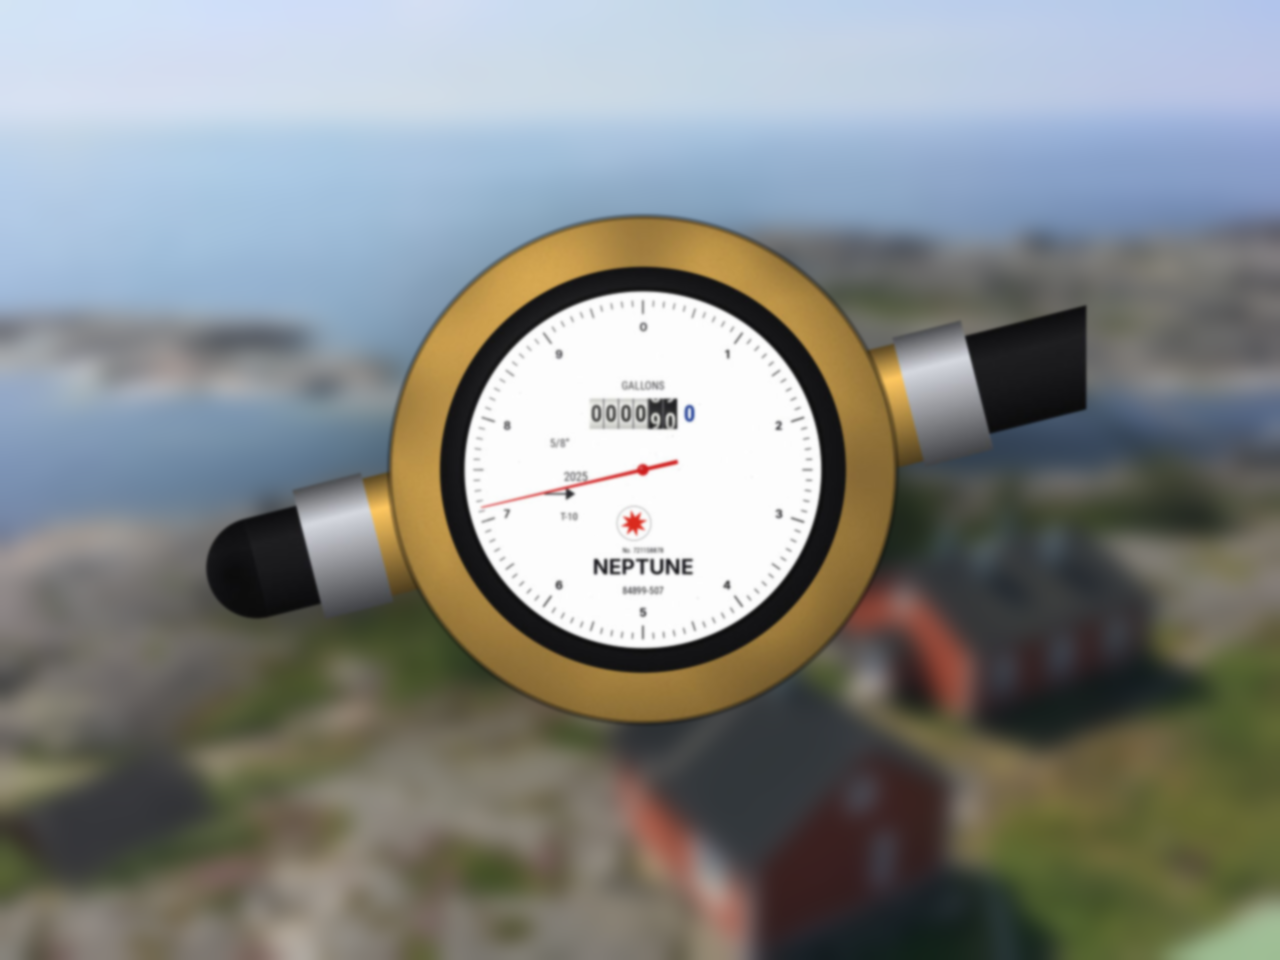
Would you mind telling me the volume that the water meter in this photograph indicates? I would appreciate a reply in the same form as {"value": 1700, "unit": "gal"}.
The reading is {"value": 897.1, "unit": "gal"}
